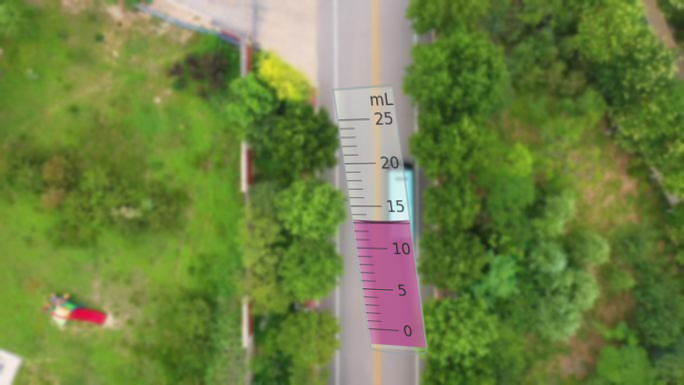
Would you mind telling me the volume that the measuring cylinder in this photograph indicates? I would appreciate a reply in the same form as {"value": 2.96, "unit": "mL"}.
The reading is {"value": 13, "unit": "mL"}
